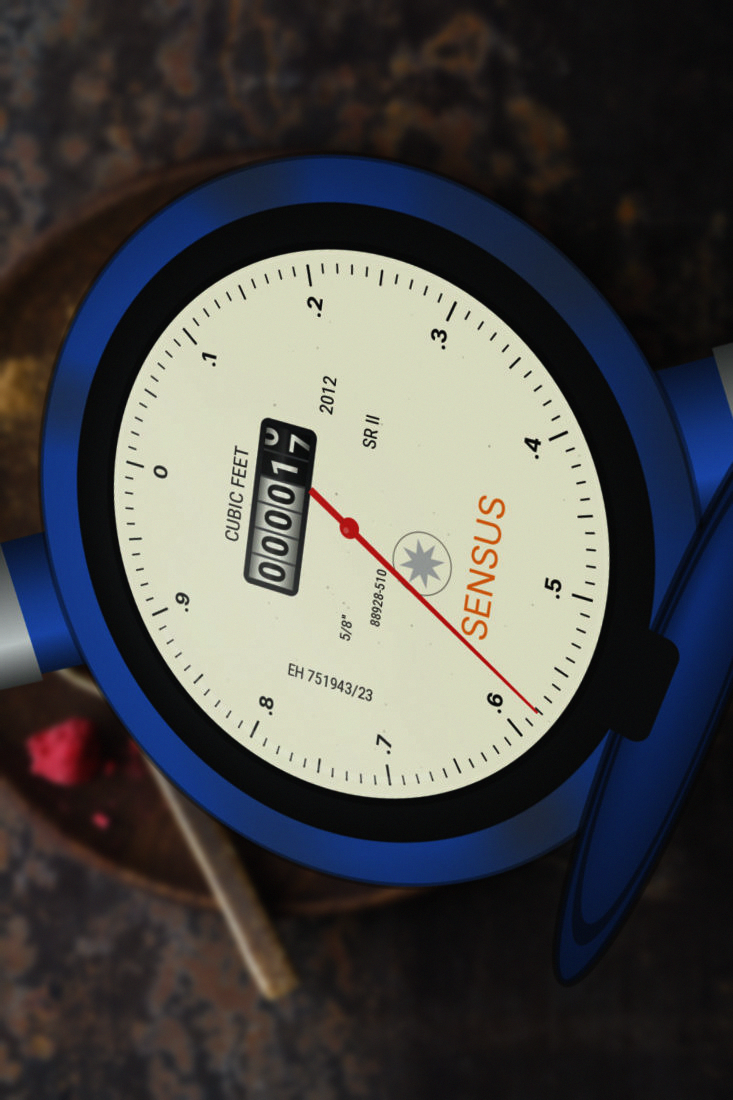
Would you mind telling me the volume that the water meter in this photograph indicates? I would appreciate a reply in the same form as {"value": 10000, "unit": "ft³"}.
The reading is {"value": 16.58, "unit": "ft³"}
